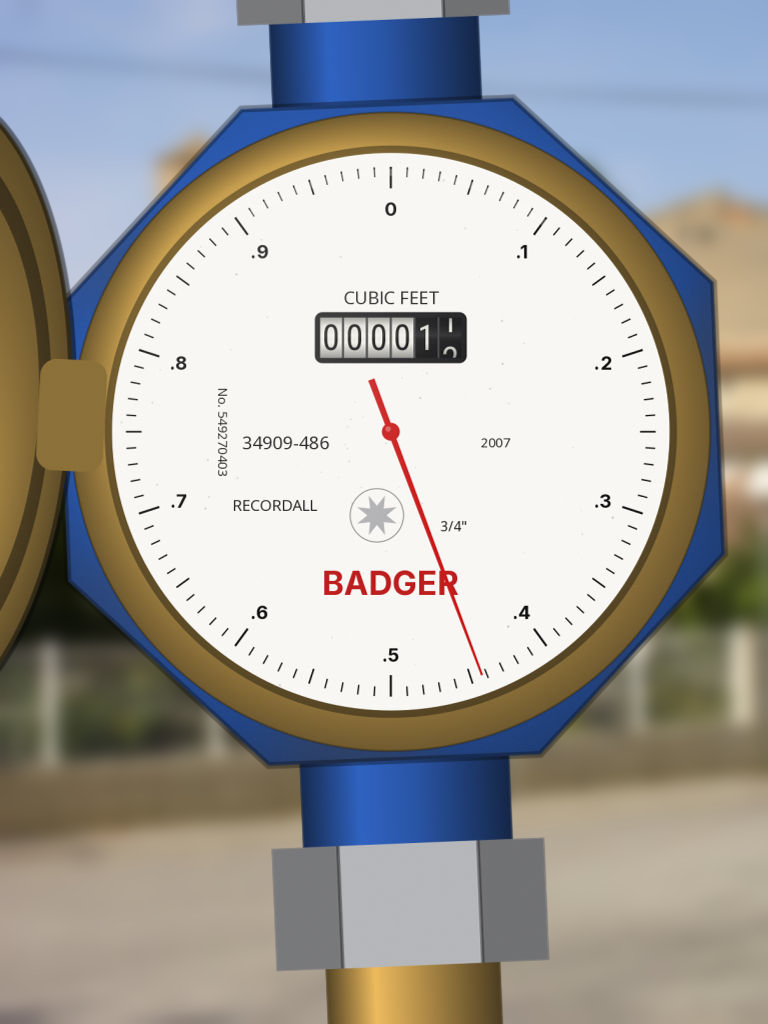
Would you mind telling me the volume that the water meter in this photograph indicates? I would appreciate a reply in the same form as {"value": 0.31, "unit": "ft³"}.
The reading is {"value": 11.44, "unit": "ft³"}
